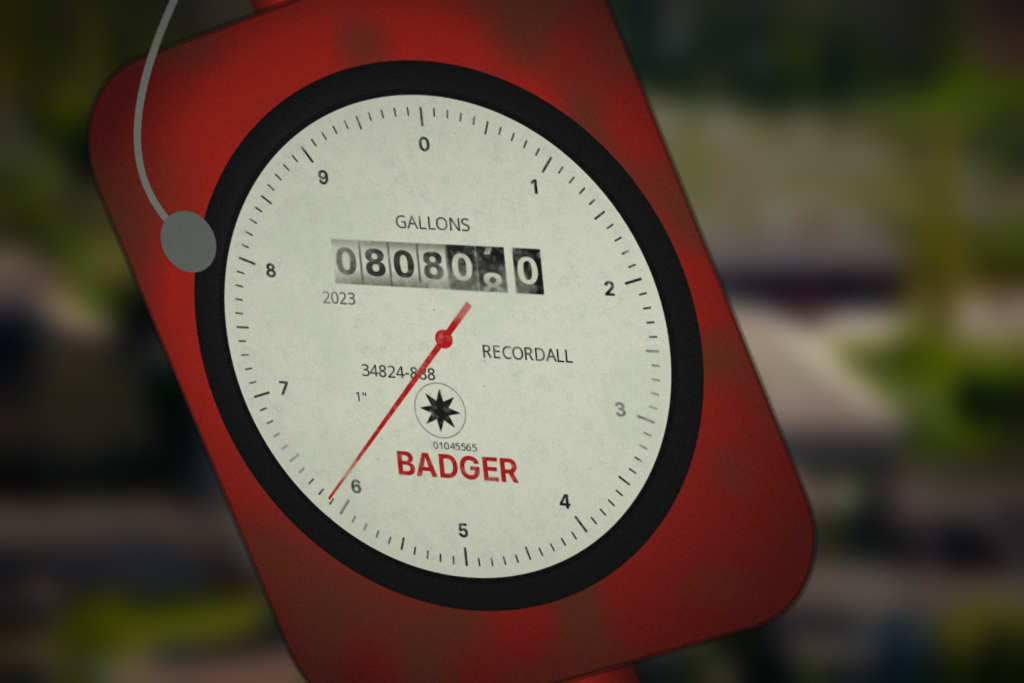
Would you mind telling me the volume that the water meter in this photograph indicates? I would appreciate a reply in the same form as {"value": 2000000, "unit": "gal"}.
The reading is {"value": 808076.1, "unit": "gal"}
